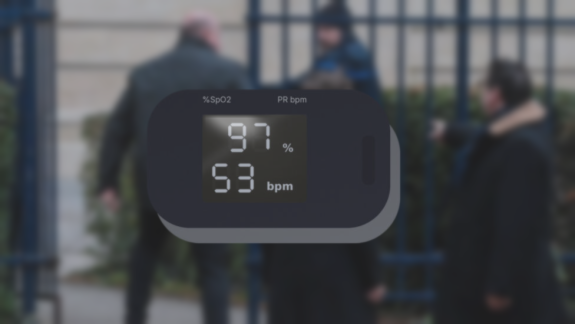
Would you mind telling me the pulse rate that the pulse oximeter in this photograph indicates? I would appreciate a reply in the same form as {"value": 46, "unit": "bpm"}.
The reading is {"value": 53, "unit": "bpm"}
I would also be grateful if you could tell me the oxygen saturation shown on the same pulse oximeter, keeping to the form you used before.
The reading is {"value": 97, "unit": "%"}
